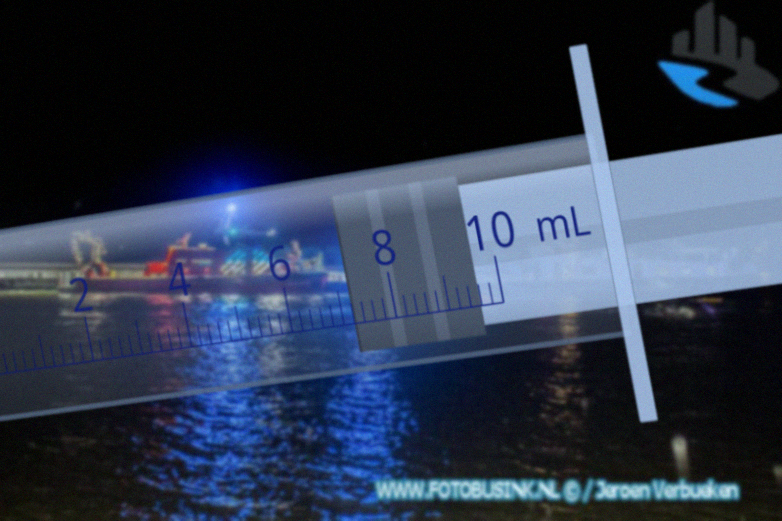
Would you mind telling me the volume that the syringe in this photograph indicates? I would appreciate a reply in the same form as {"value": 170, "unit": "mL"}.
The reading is {"value": 7.2, "unit": "mL"}
